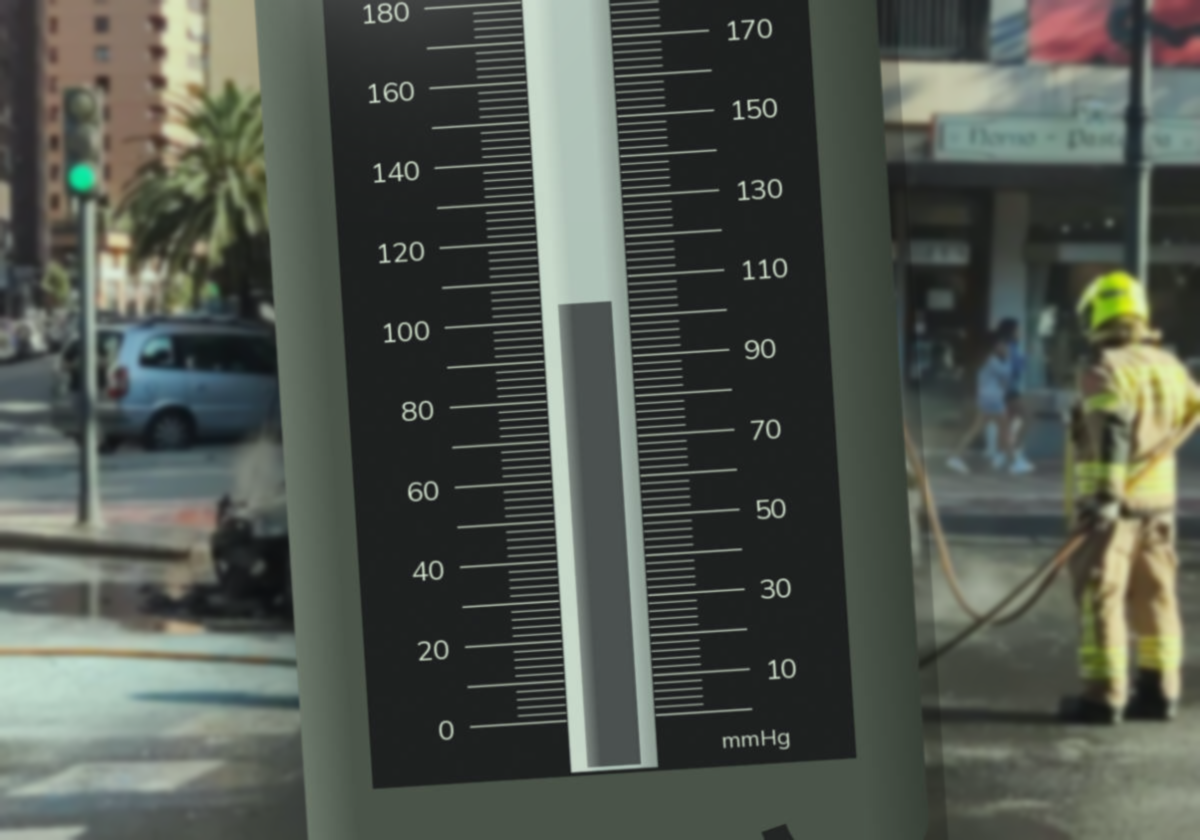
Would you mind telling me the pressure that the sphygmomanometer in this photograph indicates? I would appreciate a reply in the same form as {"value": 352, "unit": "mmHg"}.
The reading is {"value": 104, "unit": "mmHg"}
